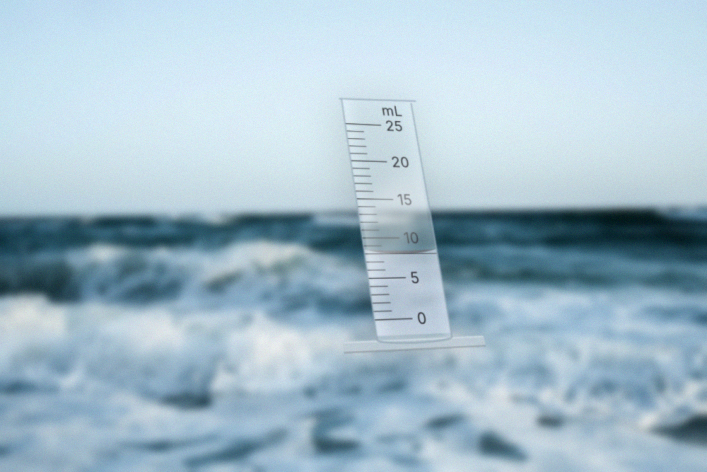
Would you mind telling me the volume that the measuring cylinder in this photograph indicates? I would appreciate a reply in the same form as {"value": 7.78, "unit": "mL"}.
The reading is {"value": 8, "unit": "mL"}
